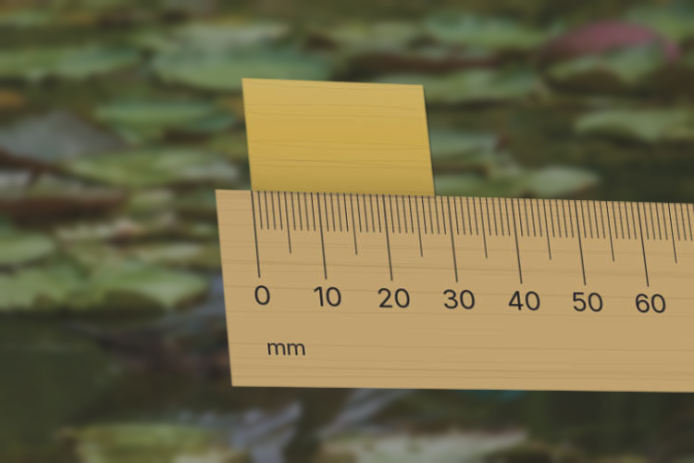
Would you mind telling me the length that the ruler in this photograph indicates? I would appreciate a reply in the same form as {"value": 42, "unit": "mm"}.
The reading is {"value": 28, "unit": "mm"}
